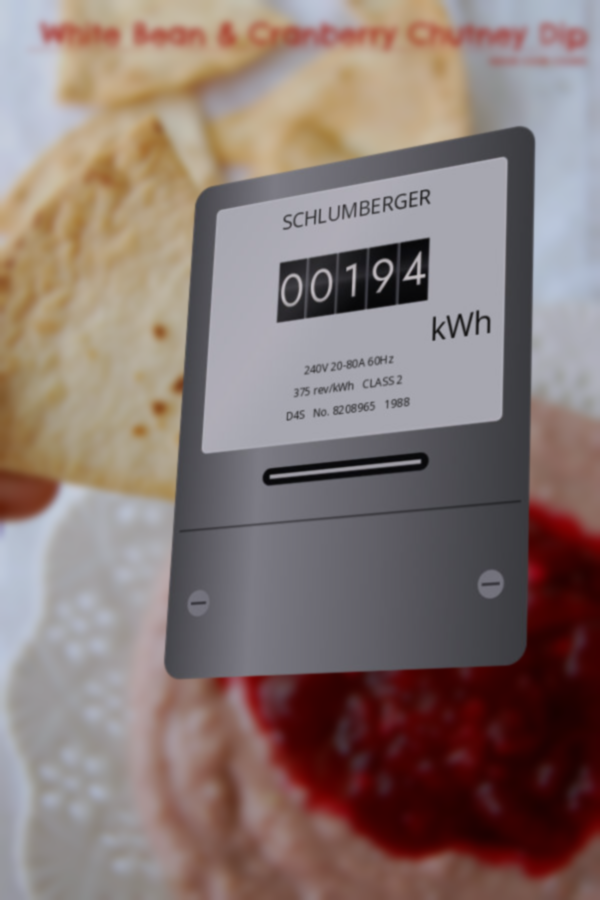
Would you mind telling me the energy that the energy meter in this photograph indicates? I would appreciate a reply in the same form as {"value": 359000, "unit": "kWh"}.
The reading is {"value": 194, "unit": "kWh"}
